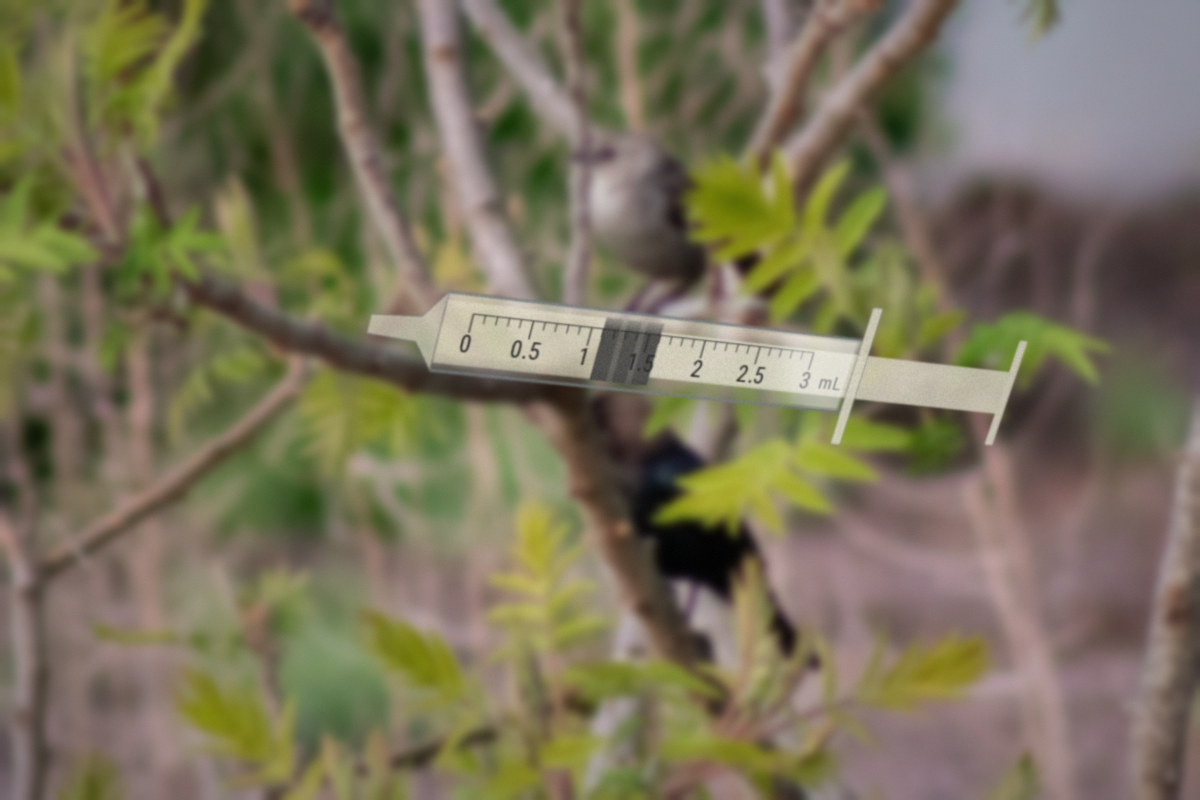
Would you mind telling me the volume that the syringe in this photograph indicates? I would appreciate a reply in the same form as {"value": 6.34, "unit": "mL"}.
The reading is {"value": 1.1, "unit": "mL"}
